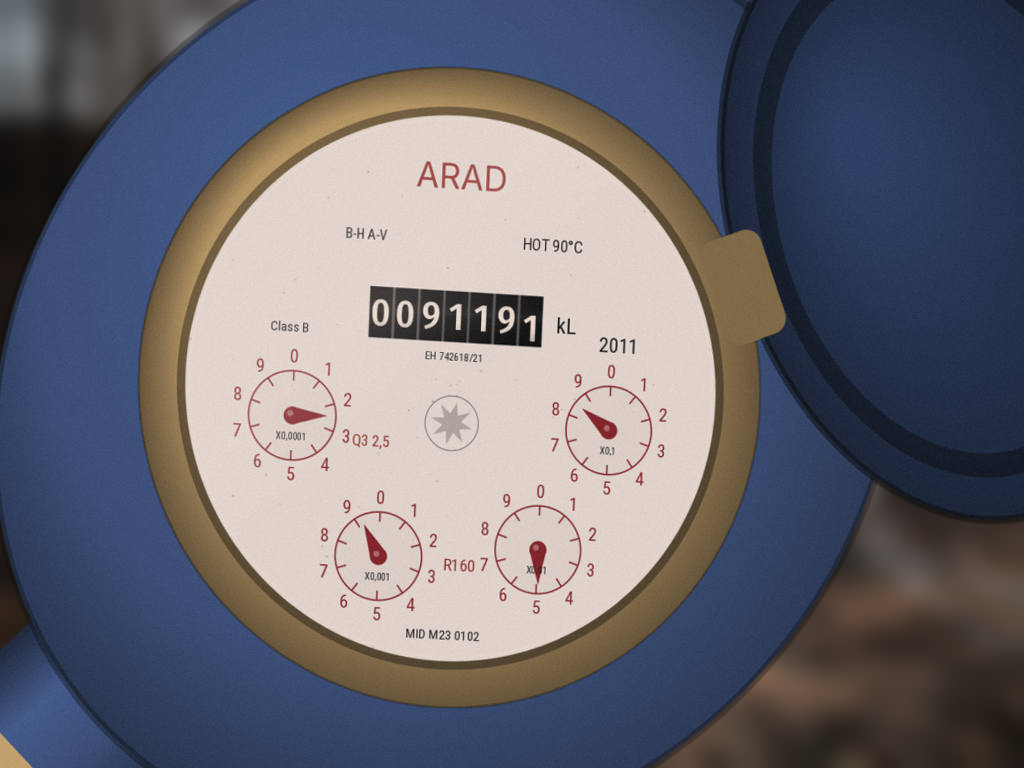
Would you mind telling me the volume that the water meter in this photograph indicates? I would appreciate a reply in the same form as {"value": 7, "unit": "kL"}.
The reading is {"value": 91190.8492, "unit": "kL"}
